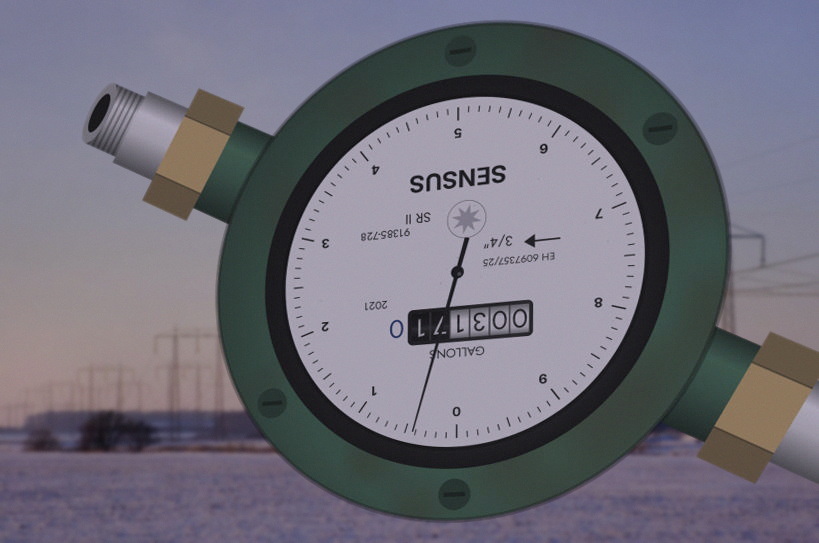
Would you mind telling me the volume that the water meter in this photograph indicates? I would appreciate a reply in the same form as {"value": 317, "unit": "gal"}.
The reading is {"value": 31710.4, "unit": "gal"}
